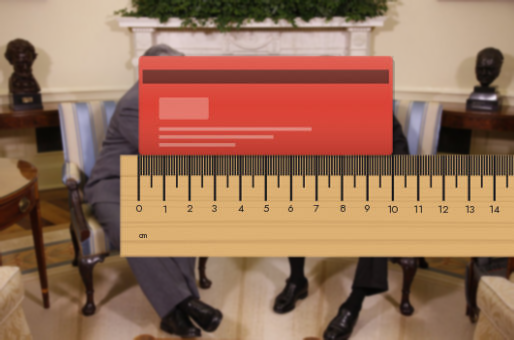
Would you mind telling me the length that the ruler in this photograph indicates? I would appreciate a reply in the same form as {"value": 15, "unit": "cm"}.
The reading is {"value": 10, "unit": "cm"}
